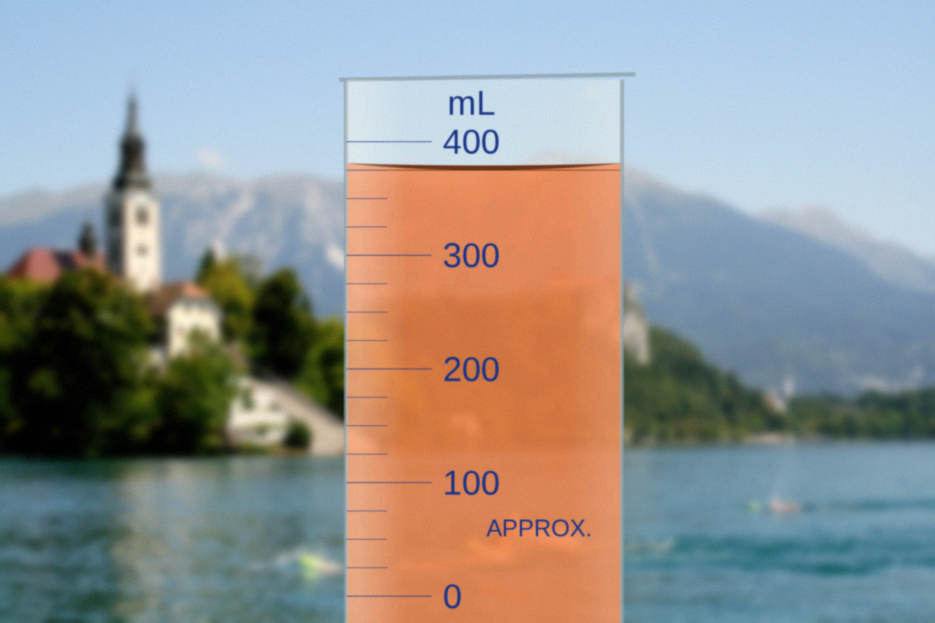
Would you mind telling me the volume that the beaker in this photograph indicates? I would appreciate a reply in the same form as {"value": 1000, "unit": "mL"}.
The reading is {"value": 375, "unit": "mL"}
